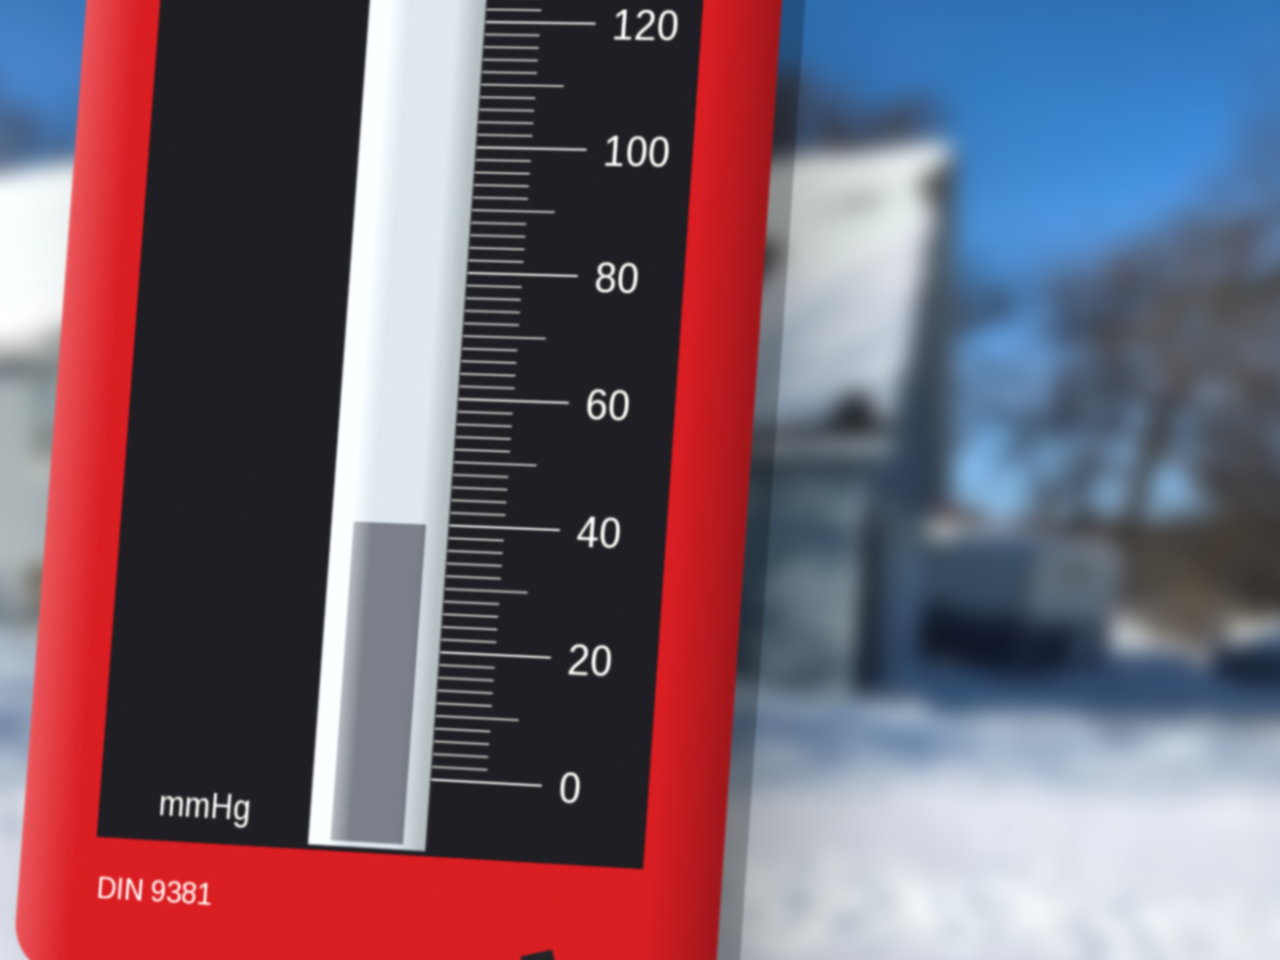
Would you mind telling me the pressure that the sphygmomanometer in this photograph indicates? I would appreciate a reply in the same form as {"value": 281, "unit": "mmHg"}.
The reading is {"value": 40, "unit": "mmHg"}
